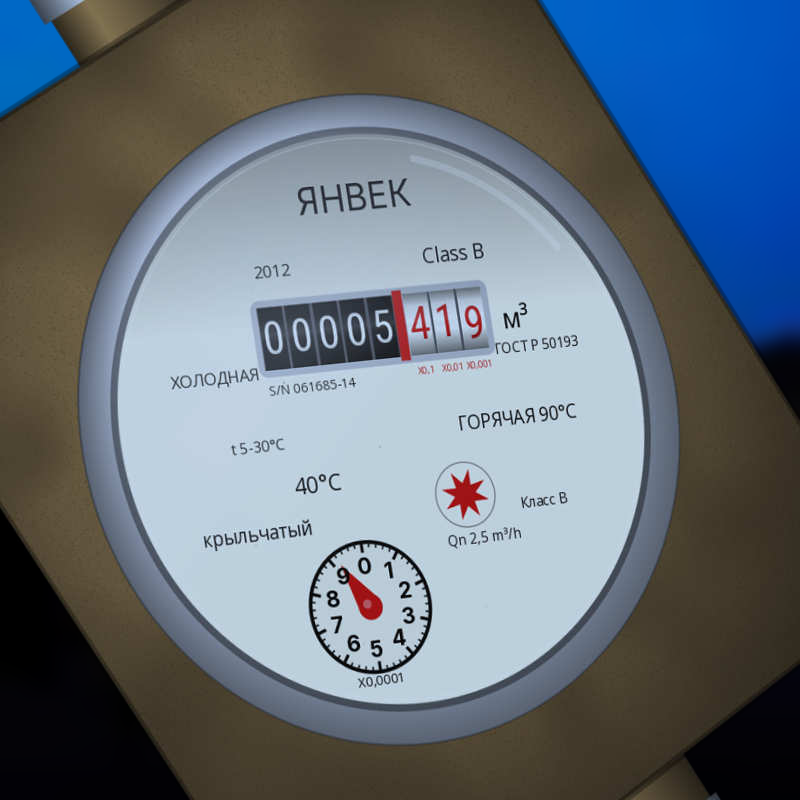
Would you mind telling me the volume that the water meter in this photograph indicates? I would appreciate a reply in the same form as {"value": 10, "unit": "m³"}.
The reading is {"value": 5.4189, "unit": "m³"}
